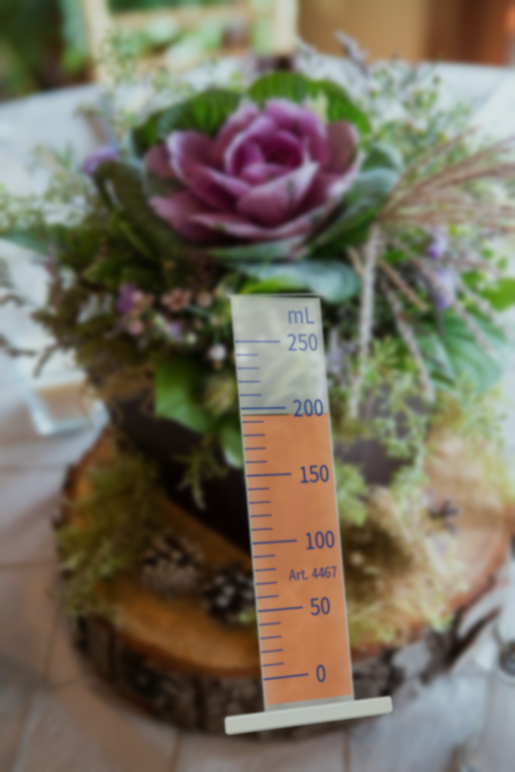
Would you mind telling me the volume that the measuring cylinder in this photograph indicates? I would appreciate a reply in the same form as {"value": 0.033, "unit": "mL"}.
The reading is {"value": 195, "unit": "mL"}
